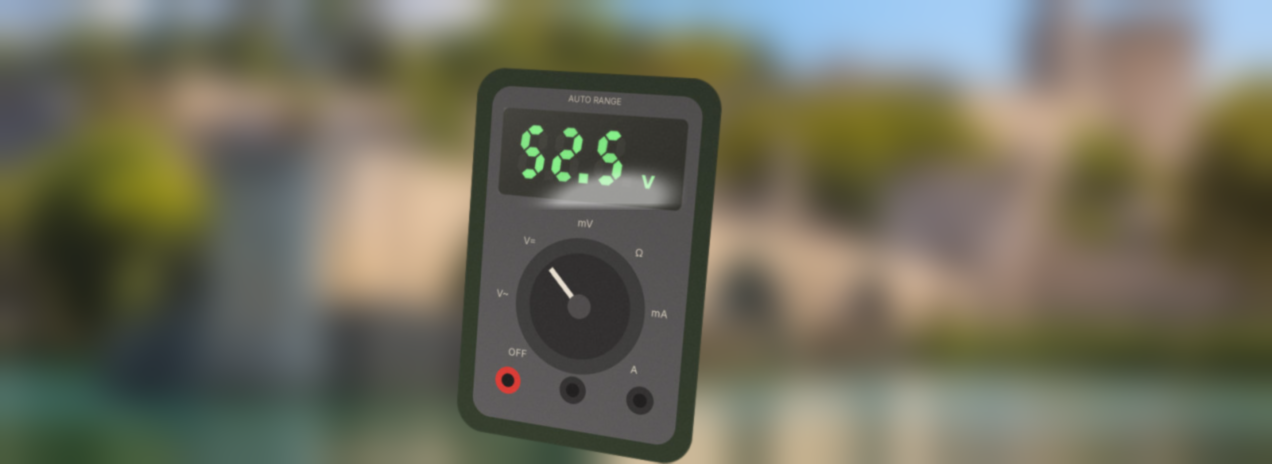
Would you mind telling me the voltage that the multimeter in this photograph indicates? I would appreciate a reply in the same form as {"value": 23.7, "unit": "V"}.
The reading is {"value": 52.5, "unit": "V"}
